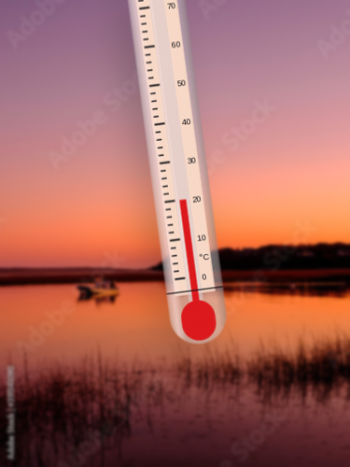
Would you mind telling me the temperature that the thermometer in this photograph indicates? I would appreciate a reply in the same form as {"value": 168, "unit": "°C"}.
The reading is {"value": 20, "unit": "°C"}
